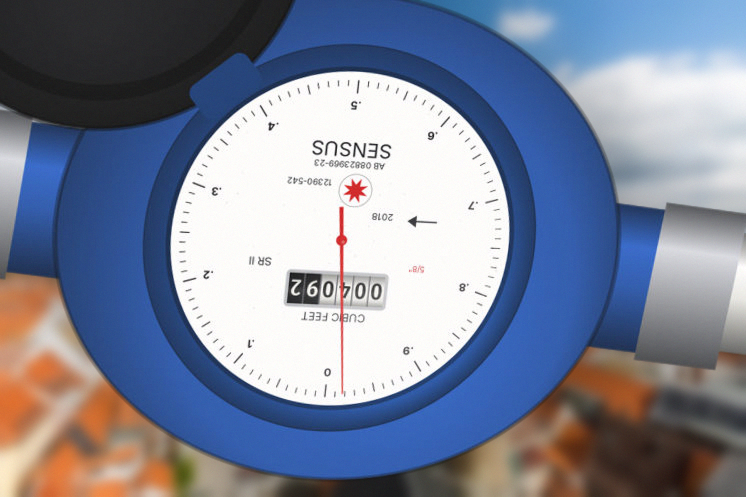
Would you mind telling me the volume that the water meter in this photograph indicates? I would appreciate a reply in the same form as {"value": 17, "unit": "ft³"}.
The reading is {"value": 4091.98, "unit": "ft³"}
